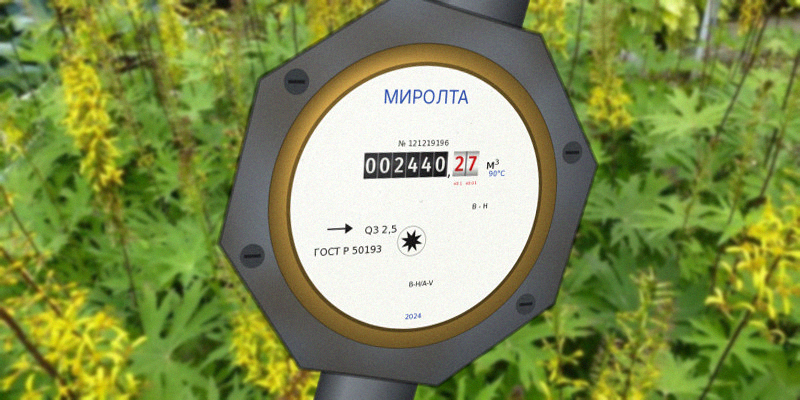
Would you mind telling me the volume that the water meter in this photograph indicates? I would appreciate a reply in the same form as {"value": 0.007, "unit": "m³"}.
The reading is {"value": 2440.27, "unit": "m³"}
